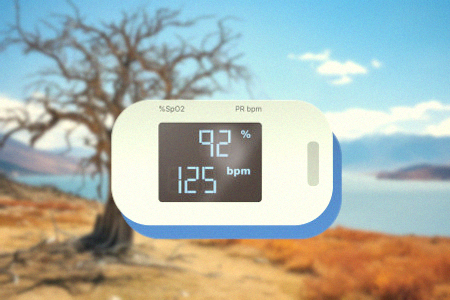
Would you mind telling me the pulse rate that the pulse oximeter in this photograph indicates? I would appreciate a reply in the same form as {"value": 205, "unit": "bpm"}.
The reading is {"value": 125, "unit": "bpm"}
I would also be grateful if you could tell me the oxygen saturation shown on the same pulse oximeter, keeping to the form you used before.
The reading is {"value": 92, "unit": "%"}
